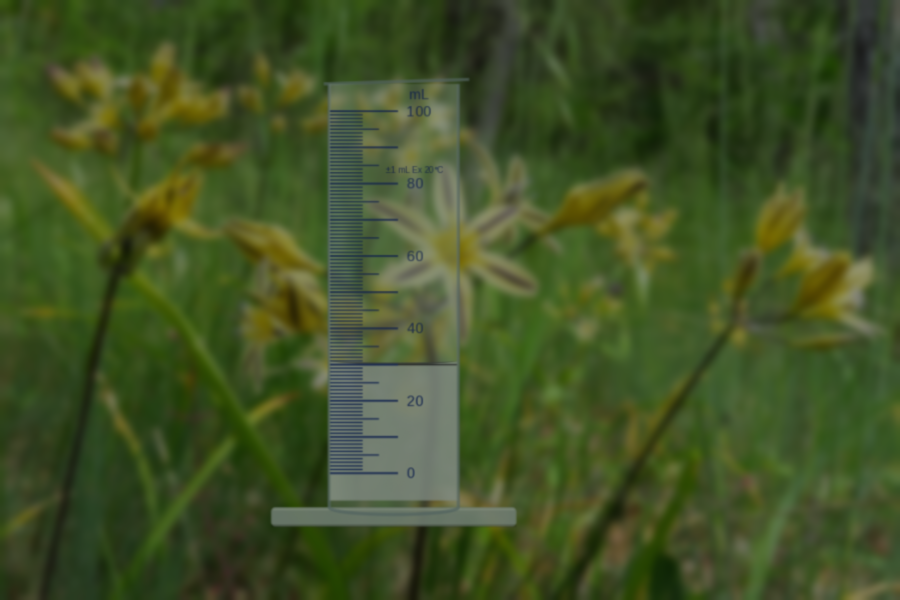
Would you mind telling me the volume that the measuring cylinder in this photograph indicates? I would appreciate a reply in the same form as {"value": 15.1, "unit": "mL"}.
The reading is {"value": 30, "unit": "mL"}
